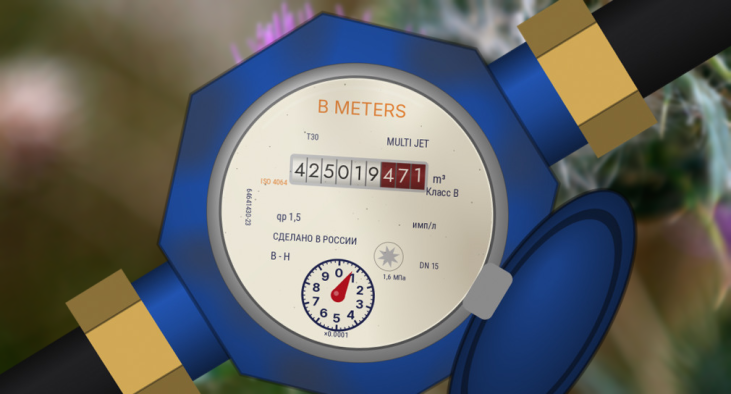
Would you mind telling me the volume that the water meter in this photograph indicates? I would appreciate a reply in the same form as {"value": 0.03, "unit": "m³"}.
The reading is {"value": 425019.4710, "unit": "m³"}
